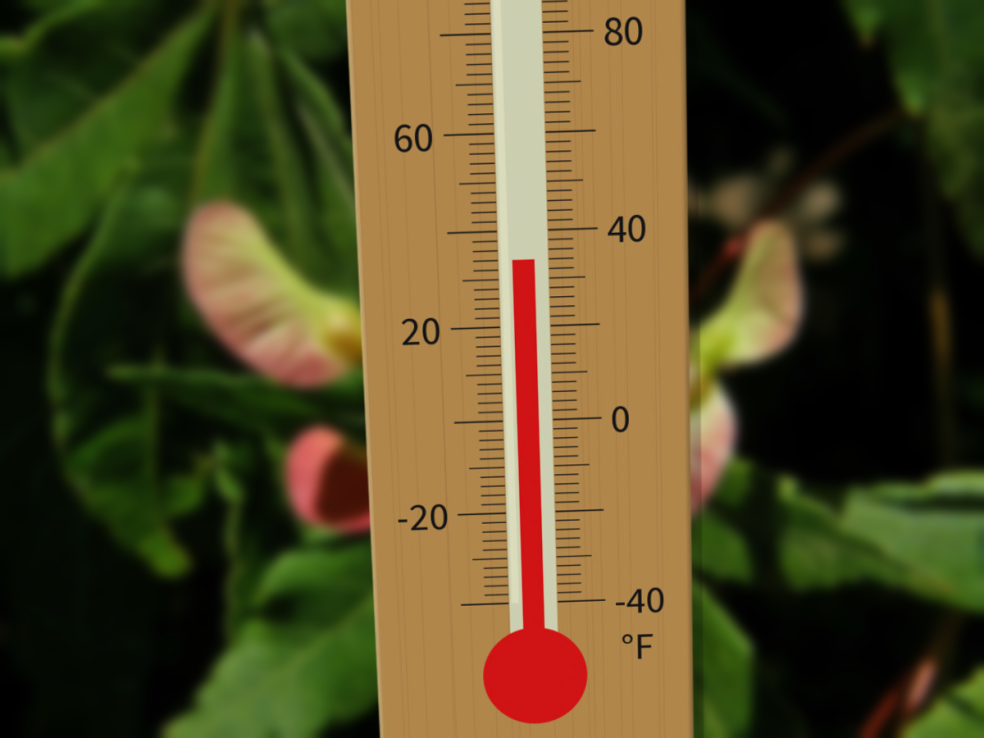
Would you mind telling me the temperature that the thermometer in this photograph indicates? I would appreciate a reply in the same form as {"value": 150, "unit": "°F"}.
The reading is {"value": 34, "unit": "°F"}
